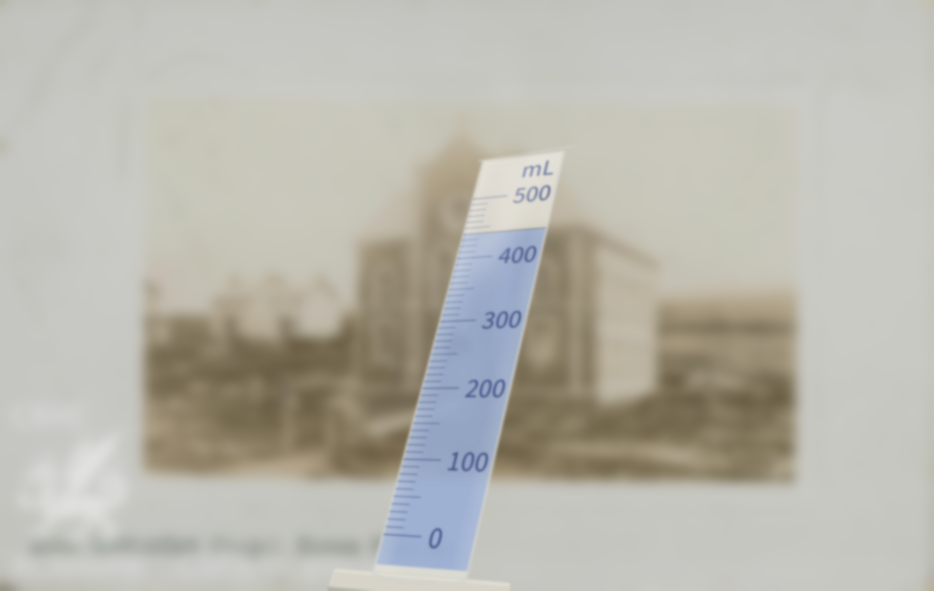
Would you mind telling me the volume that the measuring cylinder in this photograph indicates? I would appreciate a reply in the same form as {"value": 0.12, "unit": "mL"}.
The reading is {"value": 440, "unit": "mL"}
